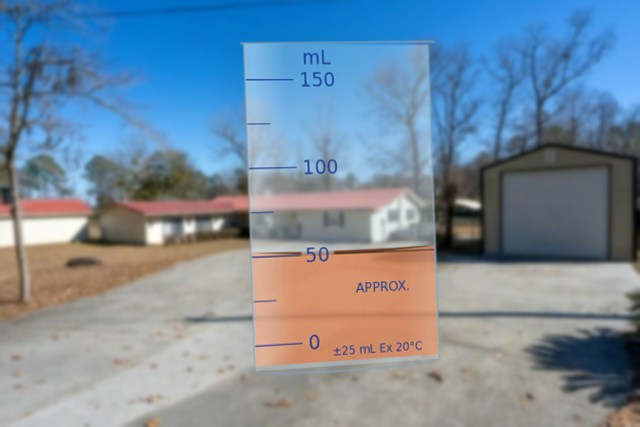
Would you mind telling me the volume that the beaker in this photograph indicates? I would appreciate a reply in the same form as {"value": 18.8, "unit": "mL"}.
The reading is {"value": 50, "unit": "mL"}
